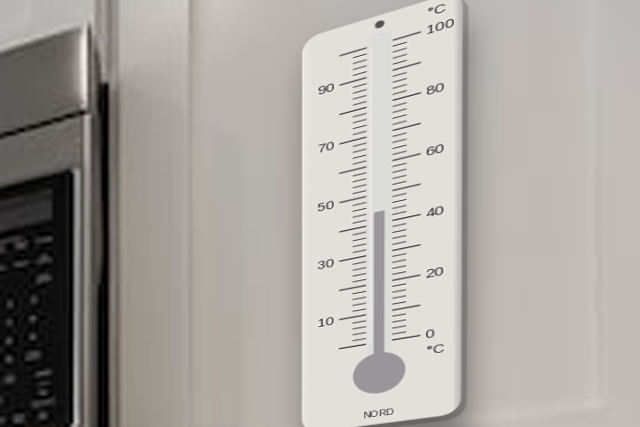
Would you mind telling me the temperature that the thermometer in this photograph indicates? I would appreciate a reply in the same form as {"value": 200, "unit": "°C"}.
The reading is {"value": 44, "unit": "°C"}
